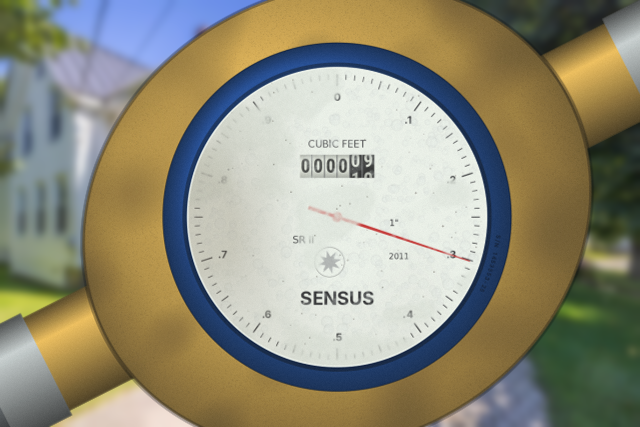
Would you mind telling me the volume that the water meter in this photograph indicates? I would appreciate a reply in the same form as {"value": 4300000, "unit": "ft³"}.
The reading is {"value": 9.30, "unit": "ft³"}
